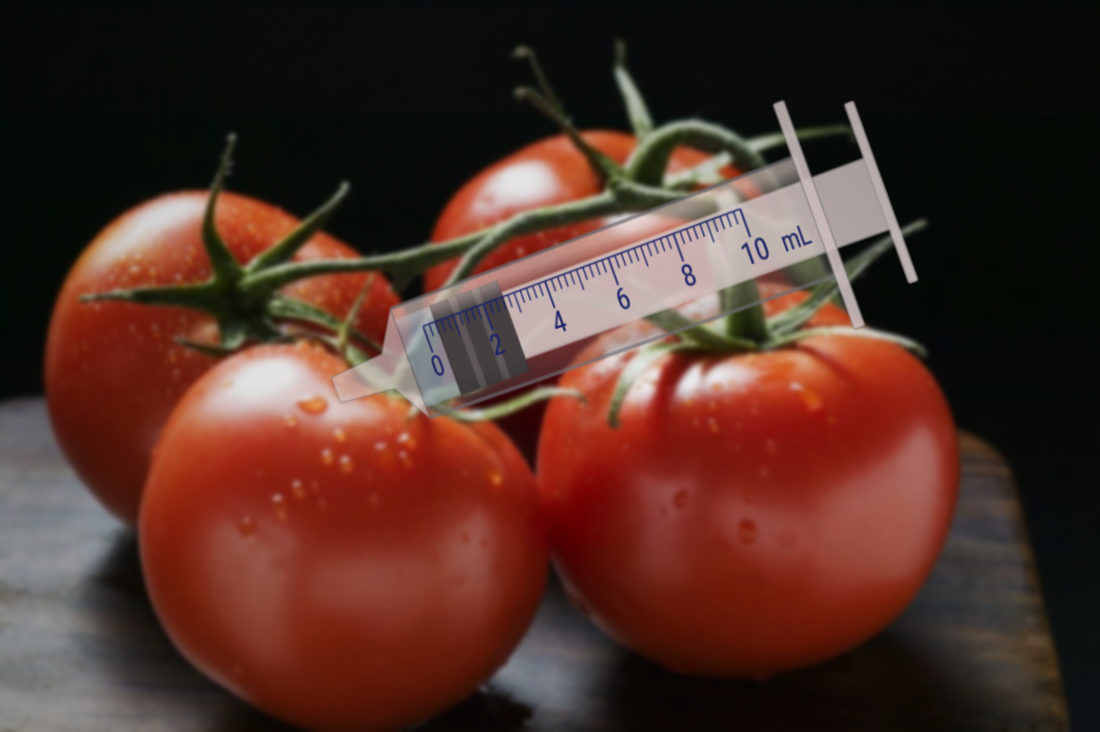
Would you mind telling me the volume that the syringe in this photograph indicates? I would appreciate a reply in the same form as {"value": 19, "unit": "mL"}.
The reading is {"value": 0.4, "unit": "mL"}
